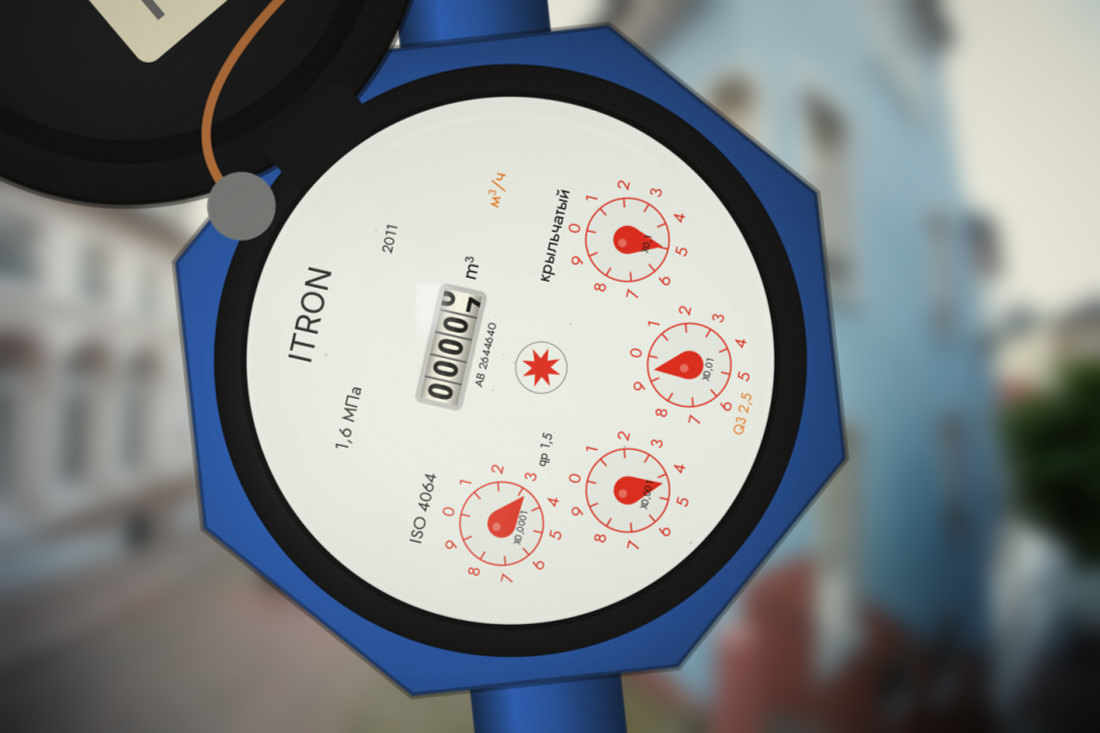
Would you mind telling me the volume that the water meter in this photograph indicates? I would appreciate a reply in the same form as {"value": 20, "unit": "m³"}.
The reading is {"value": 6.4943, "unit": "m³"}
